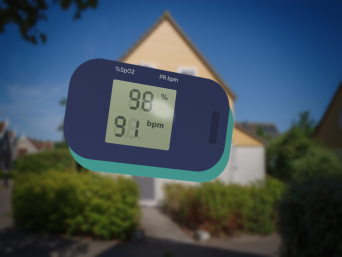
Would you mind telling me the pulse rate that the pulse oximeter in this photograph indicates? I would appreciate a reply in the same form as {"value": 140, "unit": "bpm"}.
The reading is {"value": 91, "unit": "bpm"}
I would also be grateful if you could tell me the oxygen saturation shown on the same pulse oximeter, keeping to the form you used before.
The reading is {"value": 98, "unit": "%"}
